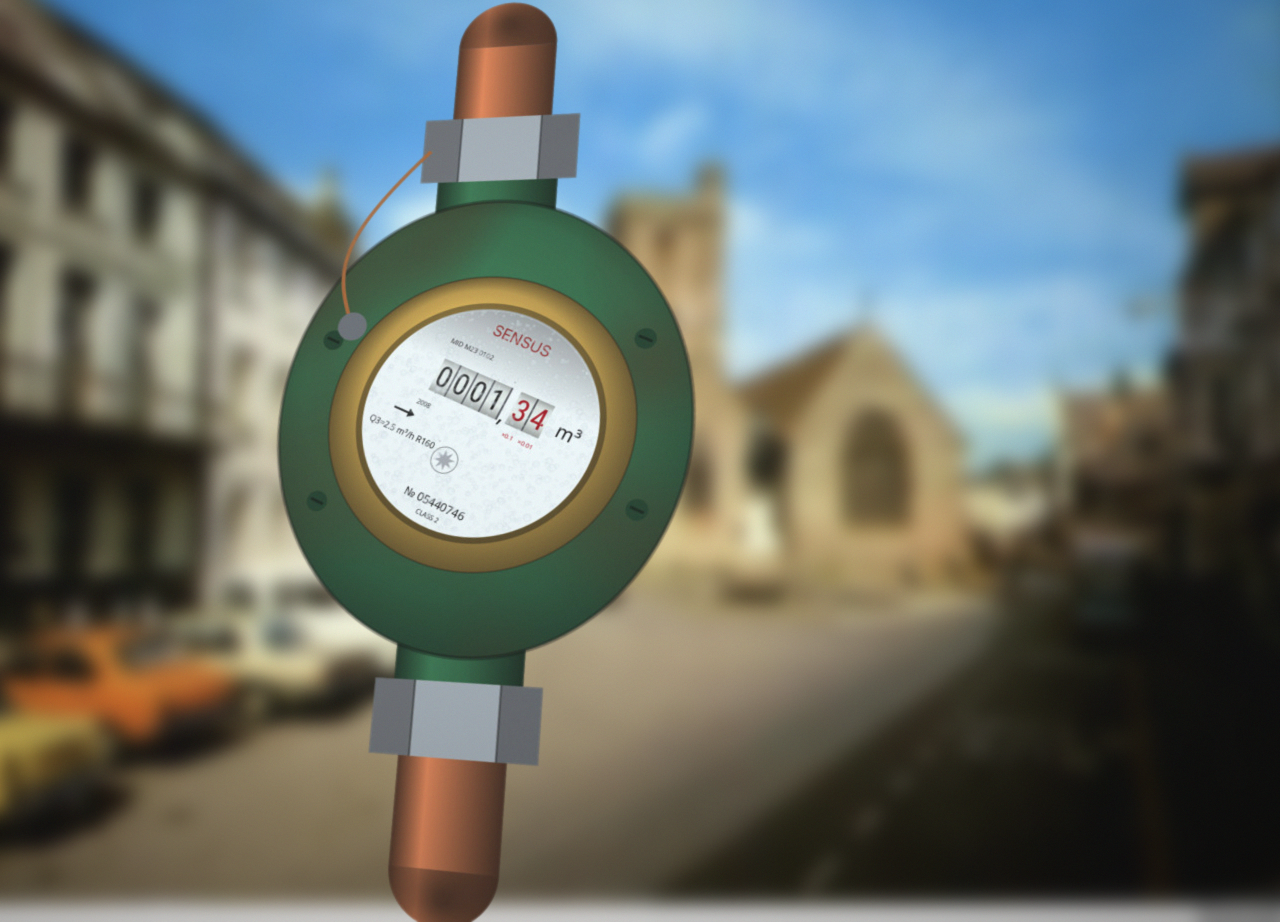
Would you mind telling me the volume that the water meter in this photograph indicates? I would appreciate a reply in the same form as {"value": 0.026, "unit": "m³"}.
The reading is {"value": 1.34, "unit": "m³"}
